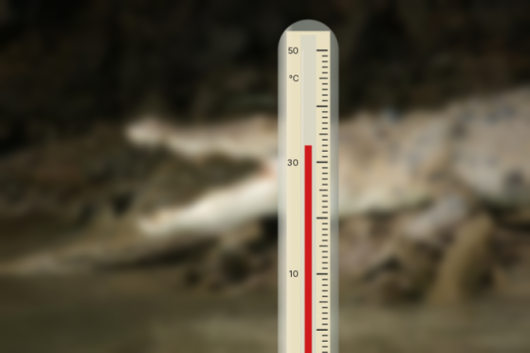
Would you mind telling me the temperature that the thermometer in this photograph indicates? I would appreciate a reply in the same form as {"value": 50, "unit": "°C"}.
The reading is {"value": 33, "unit": "°C"}
